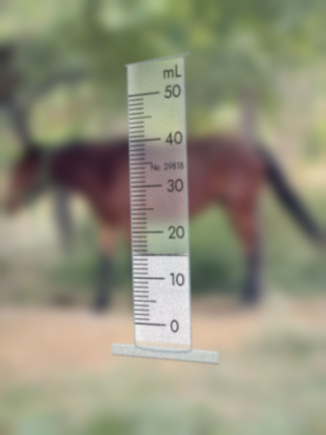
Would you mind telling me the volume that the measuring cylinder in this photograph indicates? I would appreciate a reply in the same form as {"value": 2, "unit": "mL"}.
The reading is {"value": 15, "unit": "mL"}
